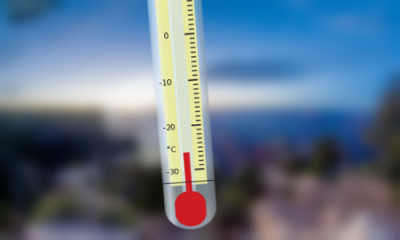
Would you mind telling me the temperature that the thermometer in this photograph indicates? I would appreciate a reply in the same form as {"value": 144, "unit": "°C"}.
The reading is {"value": -26, "unit": "°C"}
